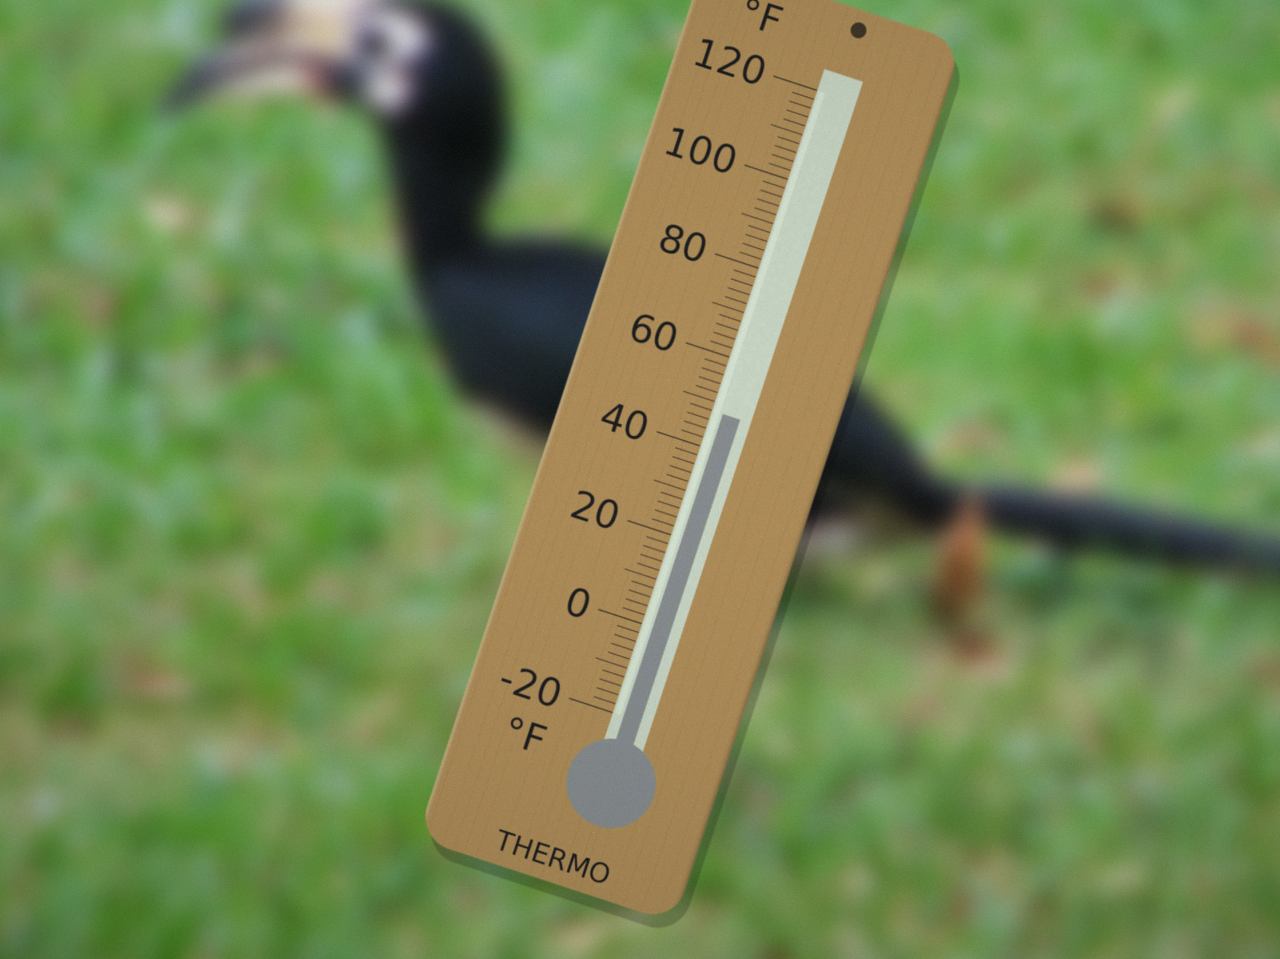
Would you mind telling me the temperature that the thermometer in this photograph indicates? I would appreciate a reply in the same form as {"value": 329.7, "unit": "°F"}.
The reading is {"value": 48, "unit": "°F"}
